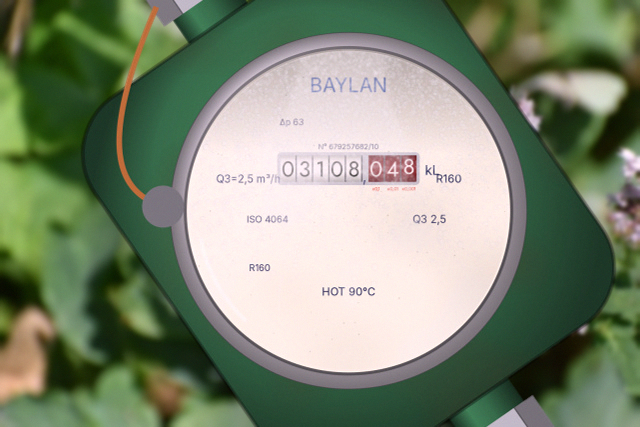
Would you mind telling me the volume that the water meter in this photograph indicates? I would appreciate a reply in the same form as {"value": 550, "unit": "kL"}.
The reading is {"value": 3108.048, "unit": "kL"}
